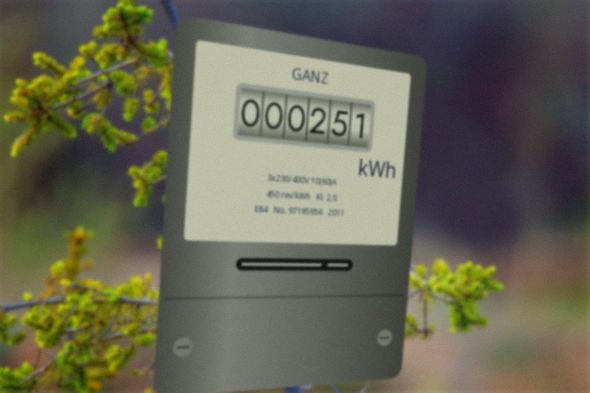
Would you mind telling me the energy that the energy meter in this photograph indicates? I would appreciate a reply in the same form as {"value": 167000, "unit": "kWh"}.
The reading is {"value": 251, "unit": "kWh"}
